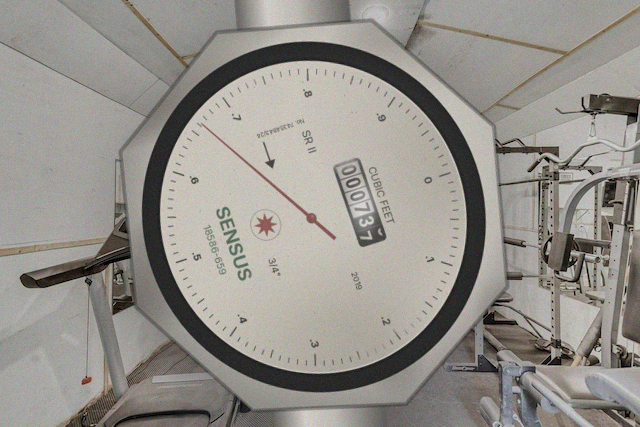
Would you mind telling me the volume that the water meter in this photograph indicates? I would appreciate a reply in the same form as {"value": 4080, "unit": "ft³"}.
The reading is {"value": 736.66, "unit": "ft³"}
